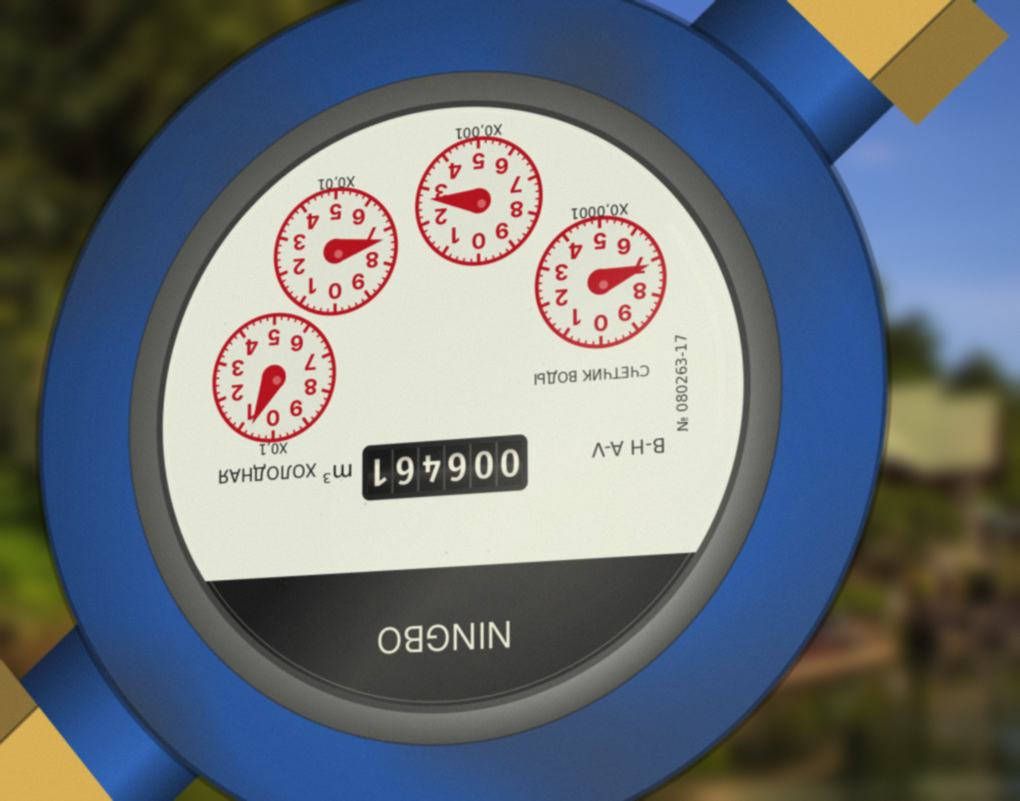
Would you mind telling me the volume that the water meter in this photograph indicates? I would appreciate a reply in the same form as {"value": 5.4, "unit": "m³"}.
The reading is {"value": 6461.0727, "unit": "m³"}
